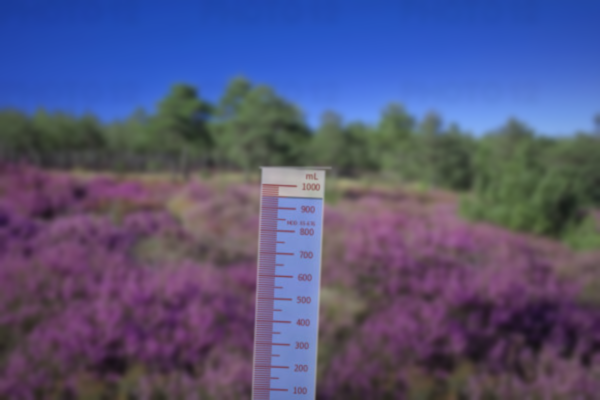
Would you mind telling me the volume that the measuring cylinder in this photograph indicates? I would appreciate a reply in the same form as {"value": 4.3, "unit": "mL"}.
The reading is {"value": 950, "unit": "mL"}
